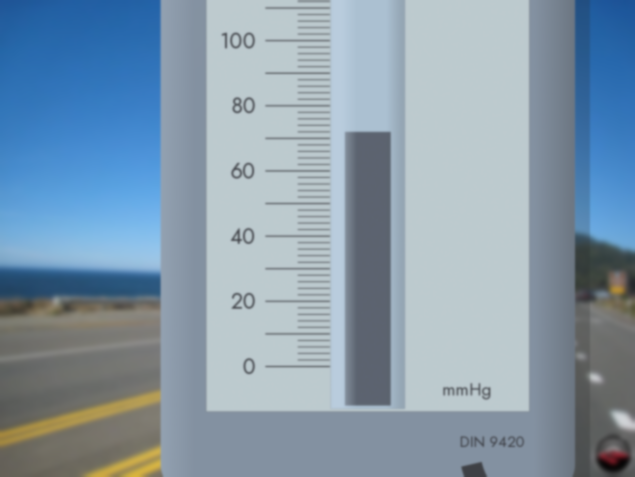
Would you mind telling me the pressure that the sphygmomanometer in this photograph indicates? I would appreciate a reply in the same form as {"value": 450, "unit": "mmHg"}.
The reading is {"value": 72, "unit": "mmHg"}
